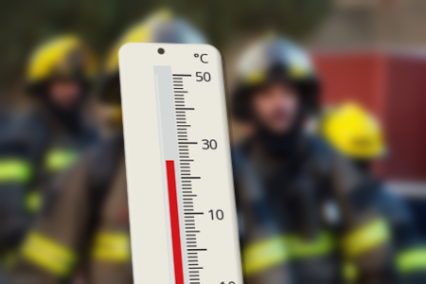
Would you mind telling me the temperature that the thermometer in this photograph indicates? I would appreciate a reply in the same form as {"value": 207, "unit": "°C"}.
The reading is {"value": 25, "unit": "°C"}
